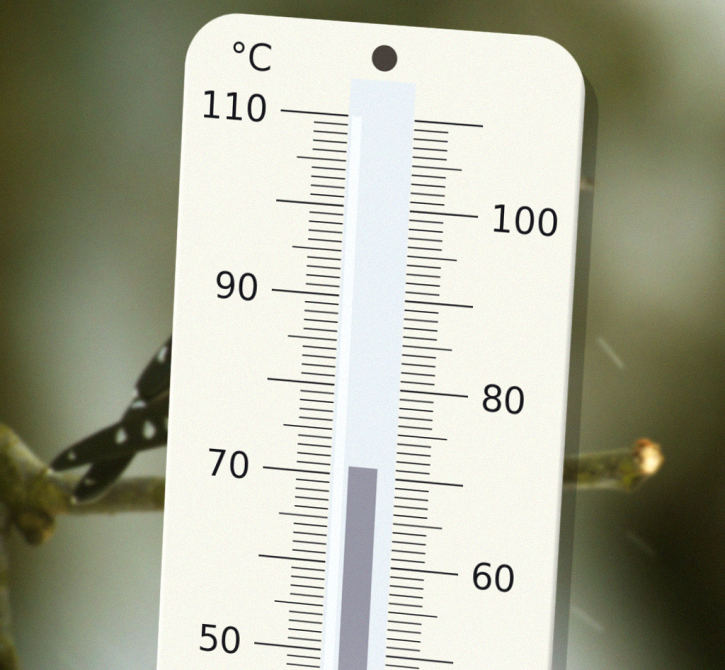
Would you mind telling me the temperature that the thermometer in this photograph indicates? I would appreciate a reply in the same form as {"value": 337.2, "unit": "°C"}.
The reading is {"value": 71, "unit": "°C"}
